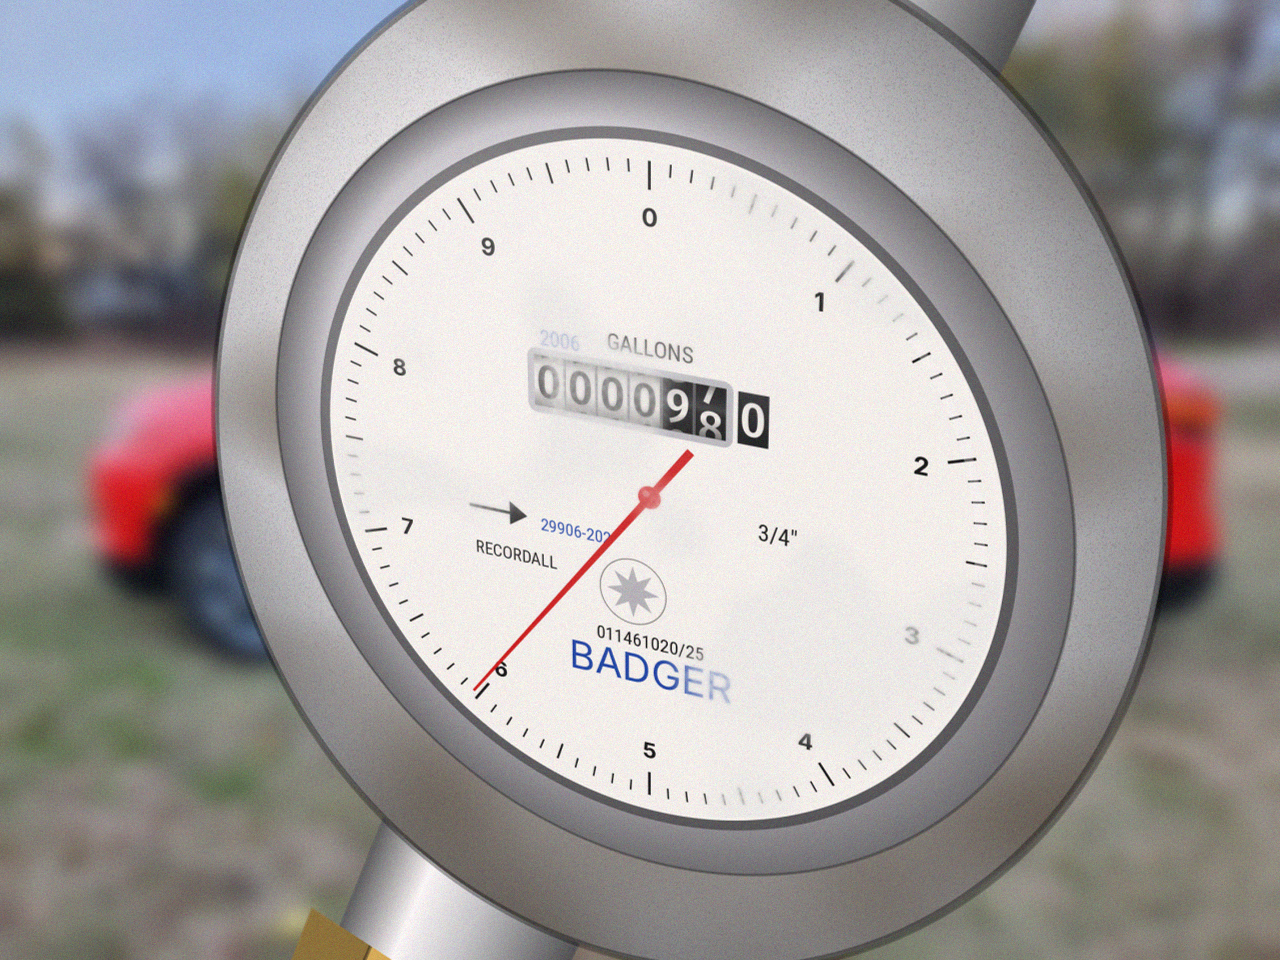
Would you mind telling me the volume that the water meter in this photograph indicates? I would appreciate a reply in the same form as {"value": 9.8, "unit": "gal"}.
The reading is {"value": 976.0, "unit": "gal"}
